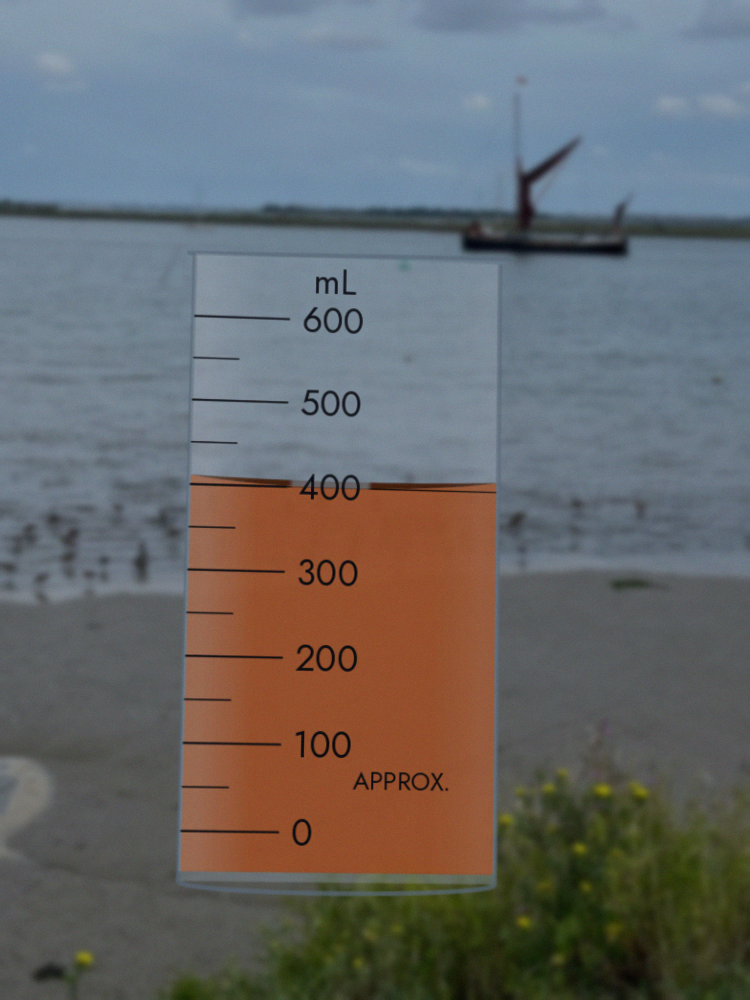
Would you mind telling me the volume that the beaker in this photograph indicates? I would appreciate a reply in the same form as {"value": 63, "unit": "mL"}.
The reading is {"value": 400, "unit": "mL"}
